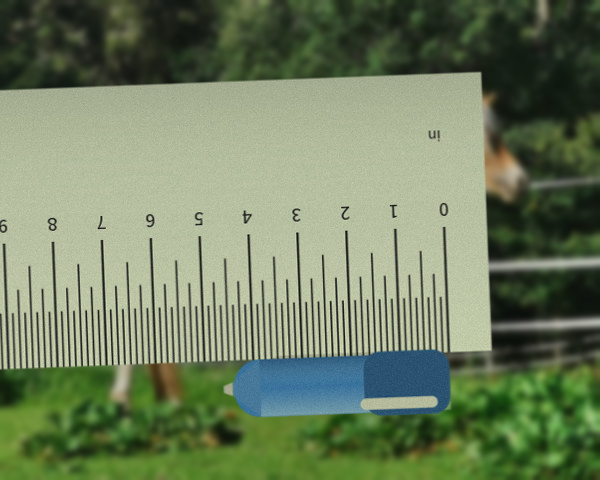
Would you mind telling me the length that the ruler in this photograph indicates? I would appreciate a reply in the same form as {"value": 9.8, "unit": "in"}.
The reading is {"value": 4.625, "unit": "in"}
